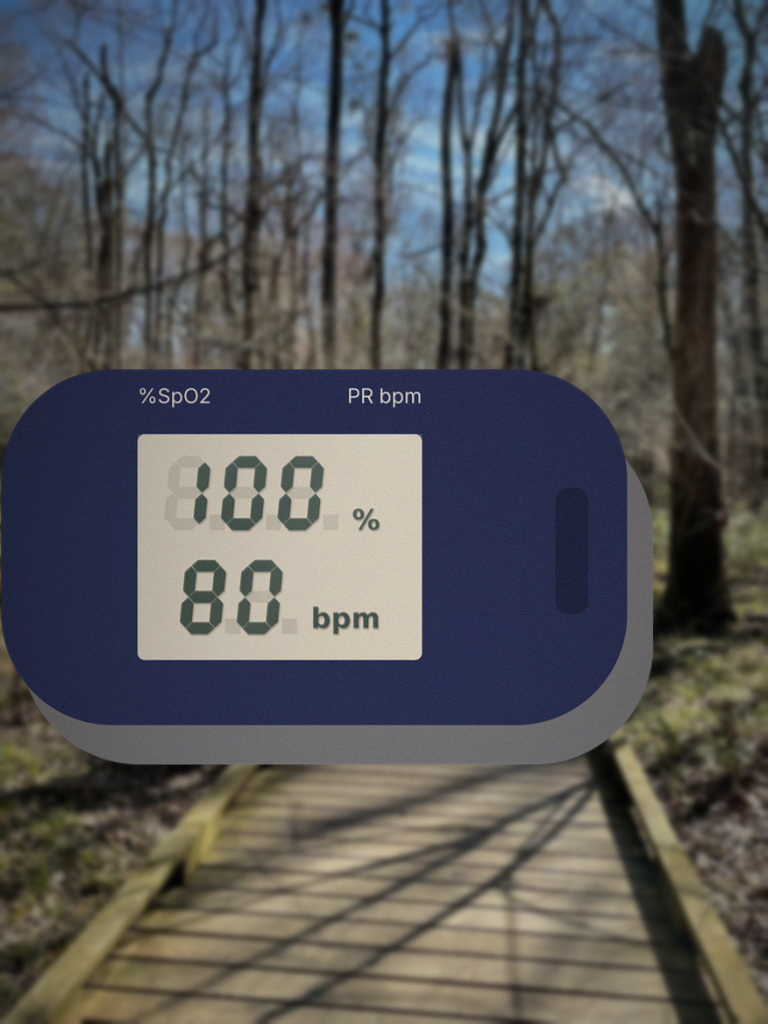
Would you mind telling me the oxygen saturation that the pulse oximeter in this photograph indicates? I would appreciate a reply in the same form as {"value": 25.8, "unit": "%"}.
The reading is {"value": 100, "unit": "%"}
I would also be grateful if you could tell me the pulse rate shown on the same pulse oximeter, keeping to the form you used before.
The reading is {"value": 80, "unit": "bpm"}
